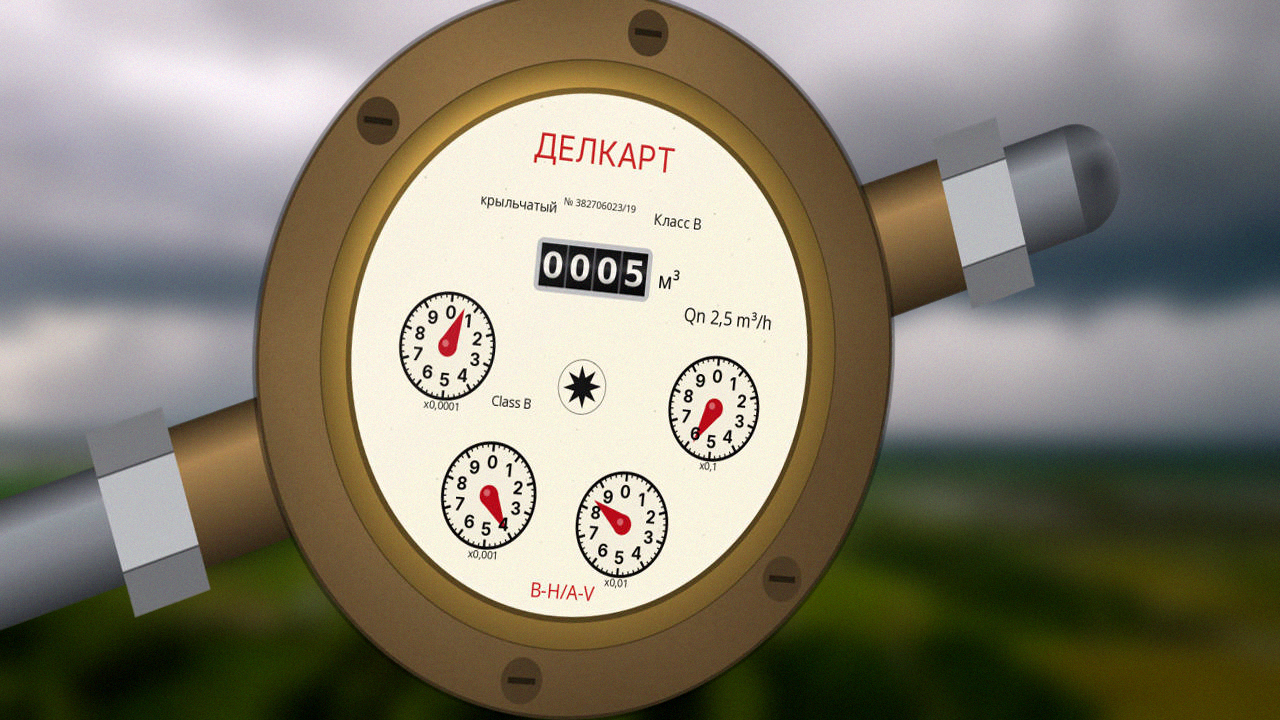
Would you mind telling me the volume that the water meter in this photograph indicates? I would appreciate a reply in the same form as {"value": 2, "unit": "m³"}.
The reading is {"value": 5.5840, "unit": "m³"}
